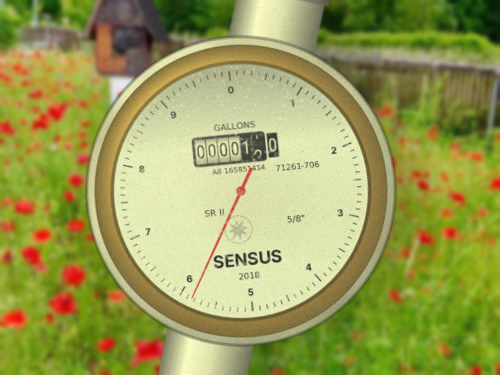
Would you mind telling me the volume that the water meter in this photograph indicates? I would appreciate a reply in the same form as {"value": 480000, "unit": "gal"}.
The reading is {"value": 115.8, "unit": "gal"}
